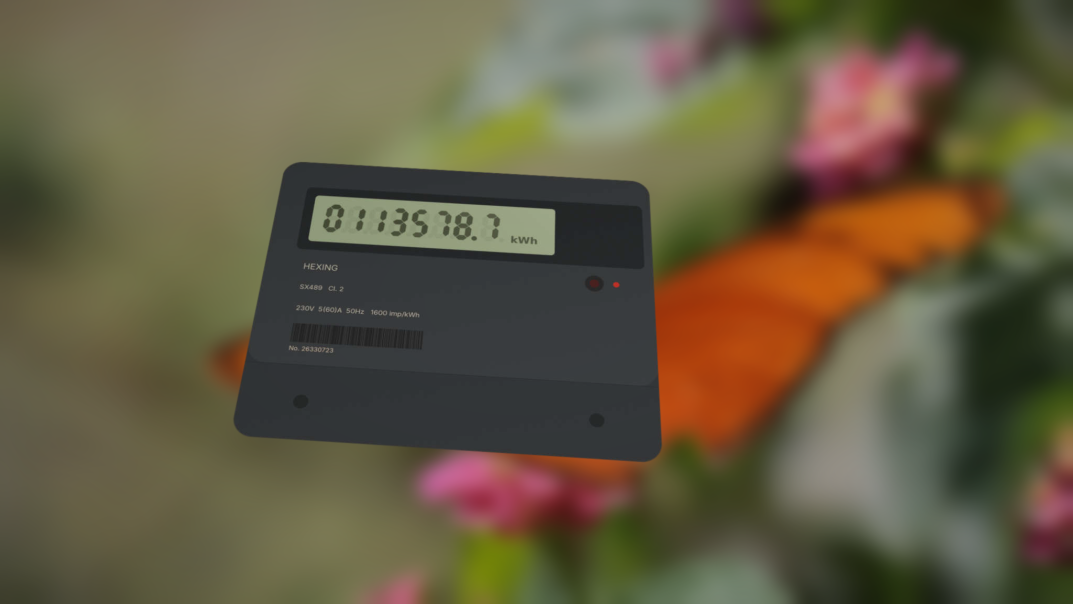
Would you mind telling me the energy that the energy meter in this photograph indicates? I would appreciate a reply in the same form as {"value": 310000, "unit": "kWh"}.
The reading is {"value": 113578.7, "unit": "kWh"}
